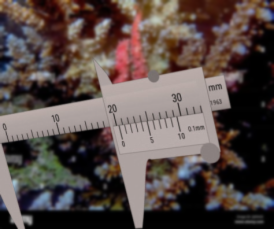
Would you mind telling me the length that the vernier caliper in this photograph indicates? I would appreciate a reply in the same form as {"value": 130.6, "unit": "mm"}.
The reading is {"value": 20.4, "unit": "mm"}
